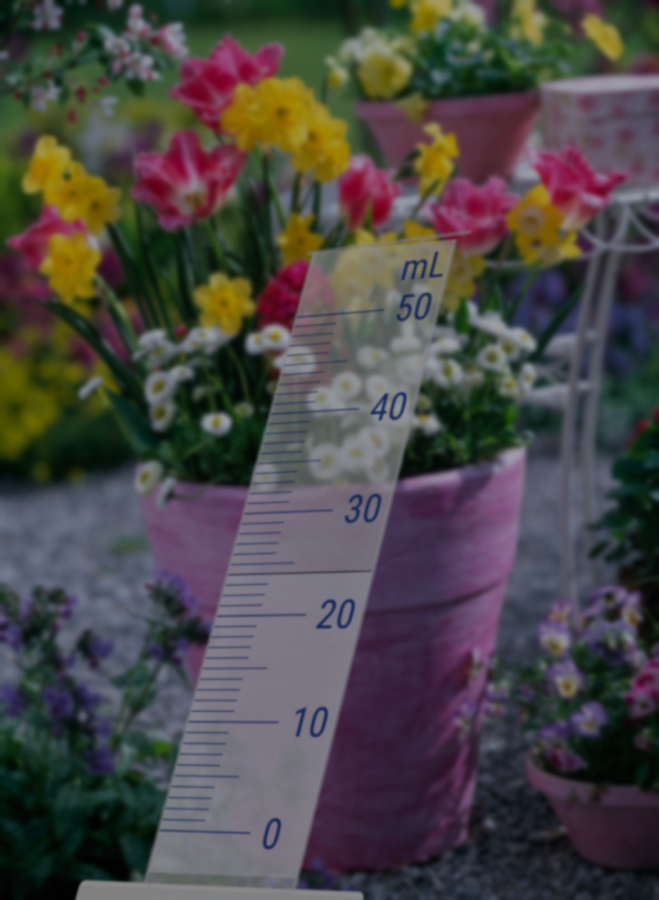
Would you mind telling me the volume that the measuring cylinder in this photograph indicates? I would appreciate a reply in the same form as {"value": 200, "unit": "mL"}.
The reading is {"value": 24, "unit": "mL"}
